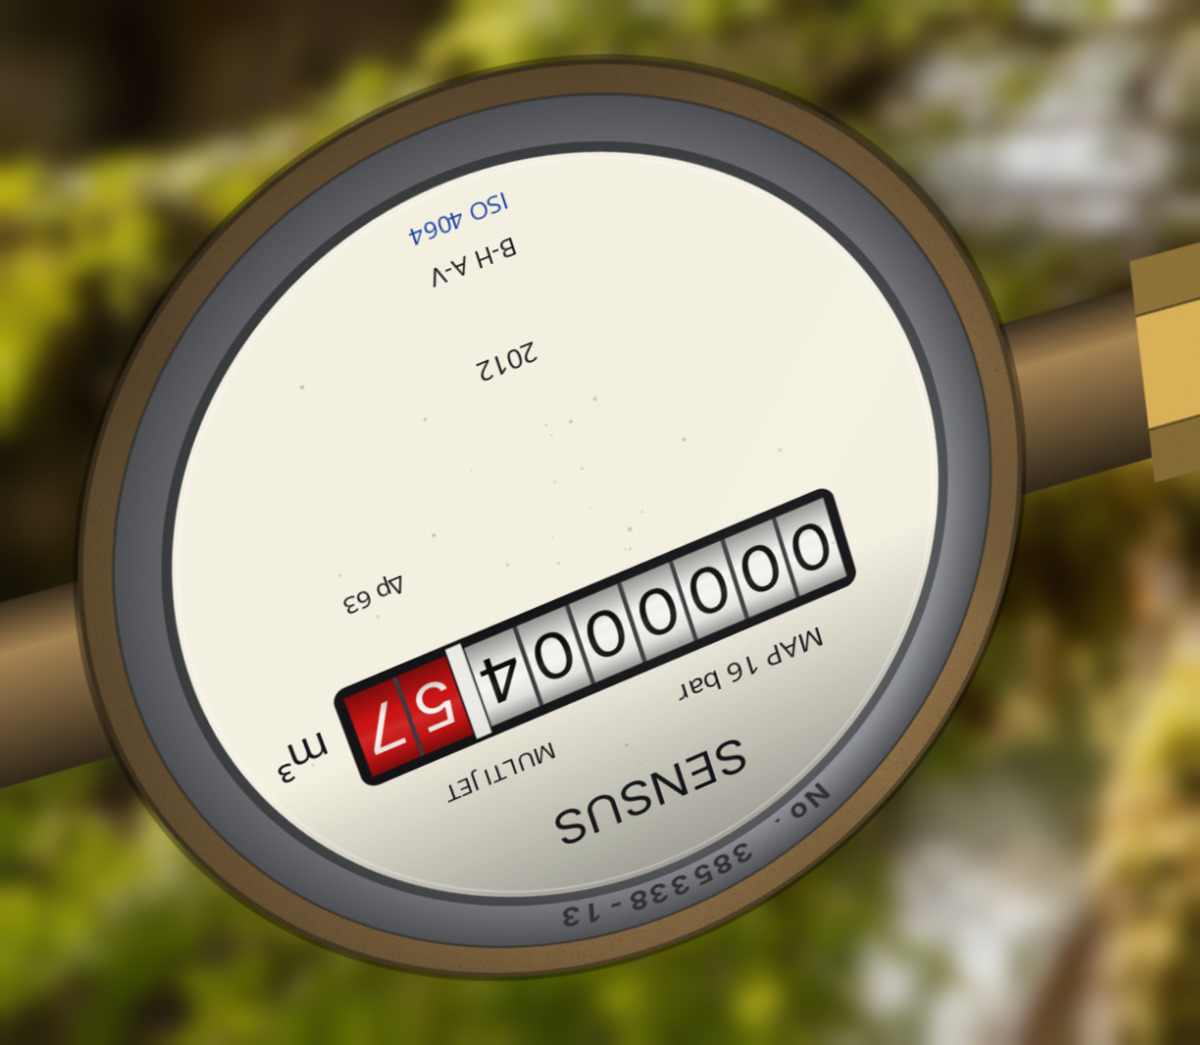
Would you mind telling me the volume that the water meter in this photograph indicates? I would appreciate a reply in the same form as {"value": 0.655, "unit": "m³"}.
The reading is {"value": 4.57, "unit": "m³"}
